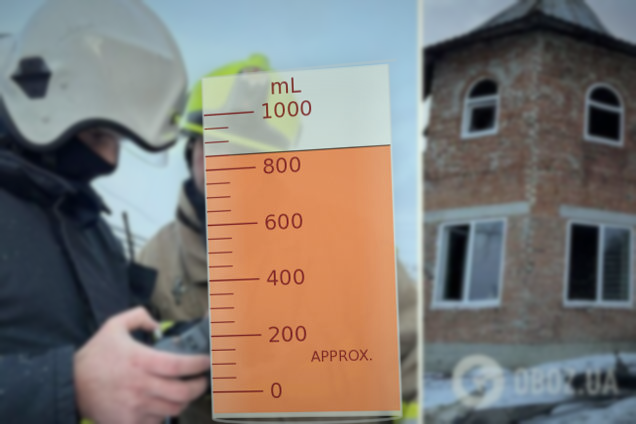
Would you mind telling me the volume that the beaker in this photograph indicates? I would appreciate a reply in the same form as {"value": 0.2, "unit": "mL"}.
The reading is {"value": 850, "unit": "mL"}
